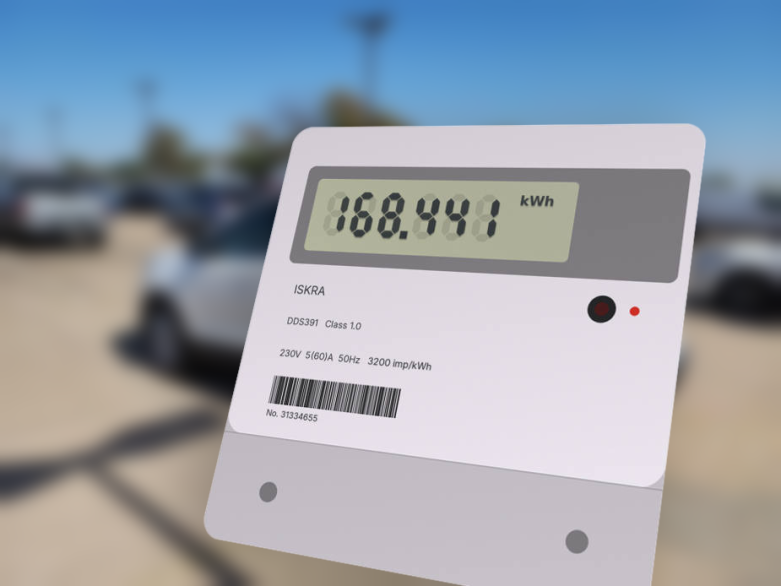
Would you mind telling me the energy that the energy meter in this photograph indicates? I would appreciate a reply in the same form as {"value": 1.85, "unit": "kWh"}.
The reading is {"value": 168.441, "unit": "kWh"}
